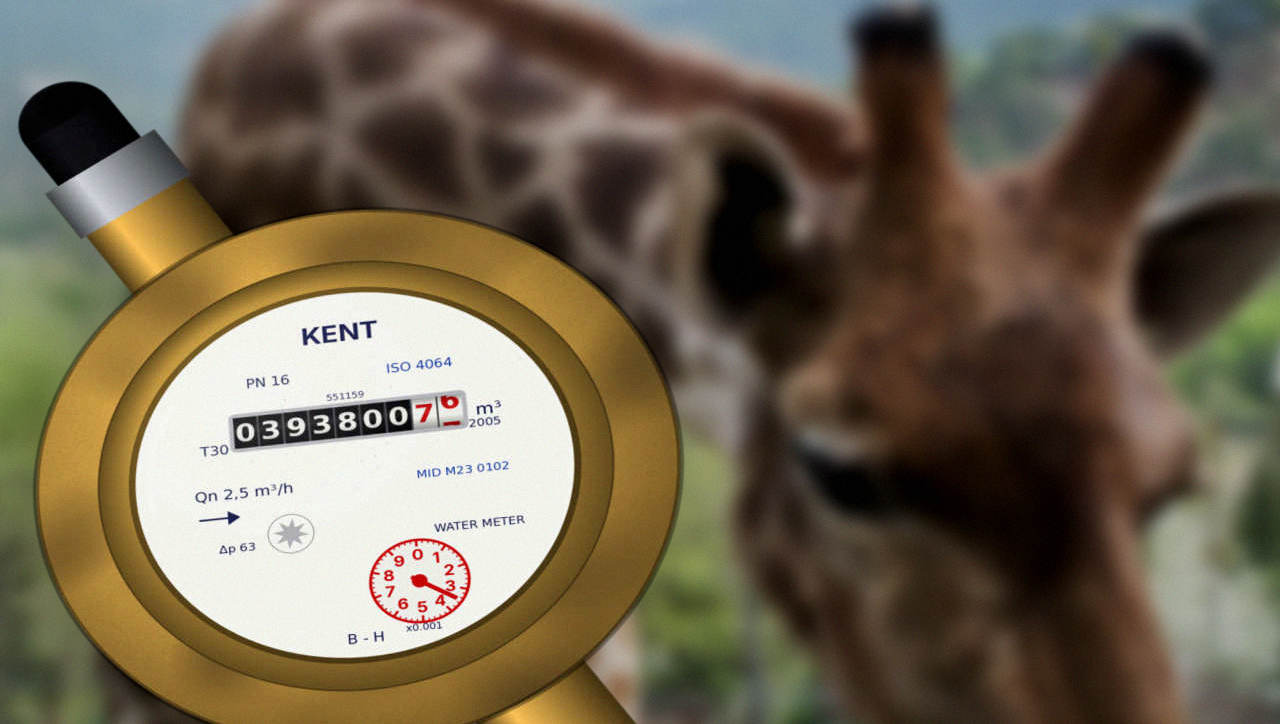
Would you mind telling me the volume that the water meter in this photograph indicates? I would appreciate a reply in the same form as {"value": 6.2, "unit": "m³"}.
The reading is {"value": 393800.763, "unit": "m³"}
